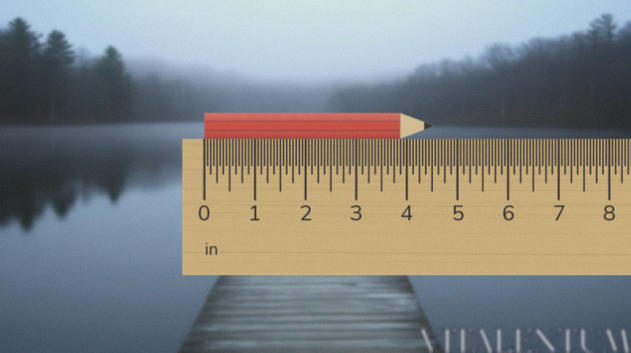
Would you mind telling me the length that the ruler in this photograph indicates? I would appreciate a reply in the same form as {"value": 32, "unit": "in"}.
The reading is {"value": 4.5, "unit": "in"}
